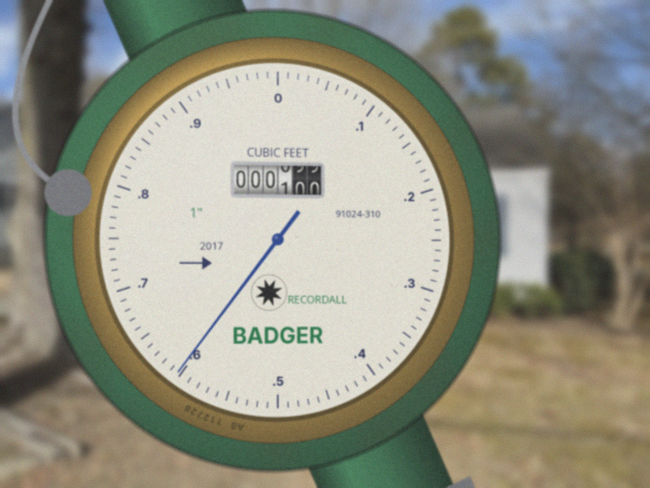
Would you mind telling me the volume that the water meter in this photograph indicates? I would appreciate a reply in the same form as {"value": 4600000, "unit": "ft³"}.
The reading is {"value": 99.60, "unit": "ft³"}
